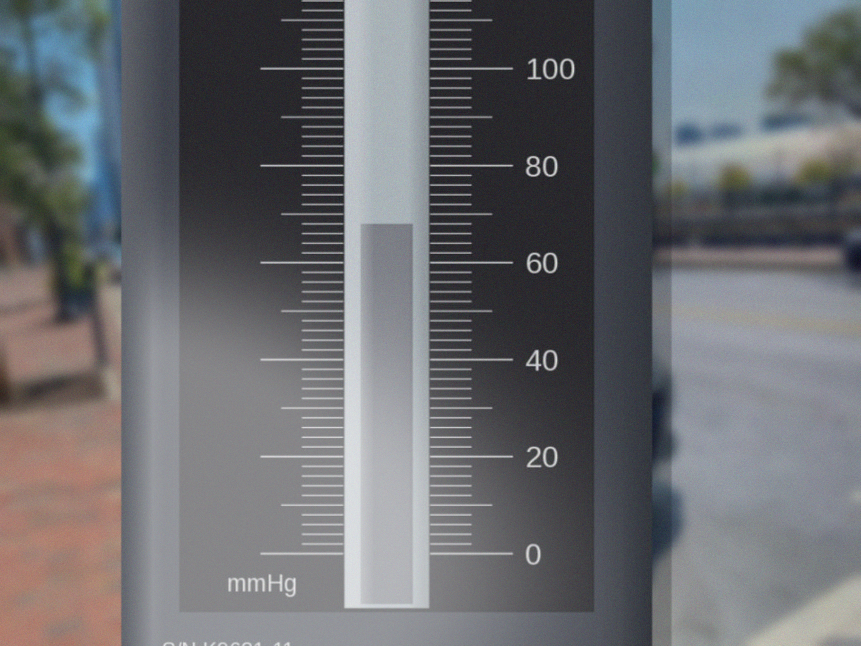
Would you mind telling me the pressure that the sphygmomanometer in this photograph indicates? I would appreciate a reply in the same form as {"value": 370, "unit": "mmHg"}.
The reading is {"value": 68, "unit": "mmHg"}
